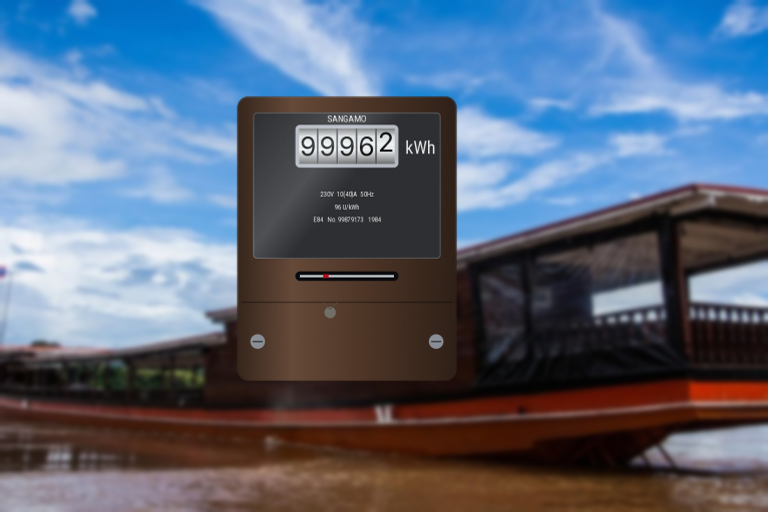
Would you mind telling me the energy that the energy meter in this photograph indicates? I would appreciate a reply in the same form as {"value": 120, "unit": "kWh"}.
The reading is {"value": 99962, "unit": "kWh"}
